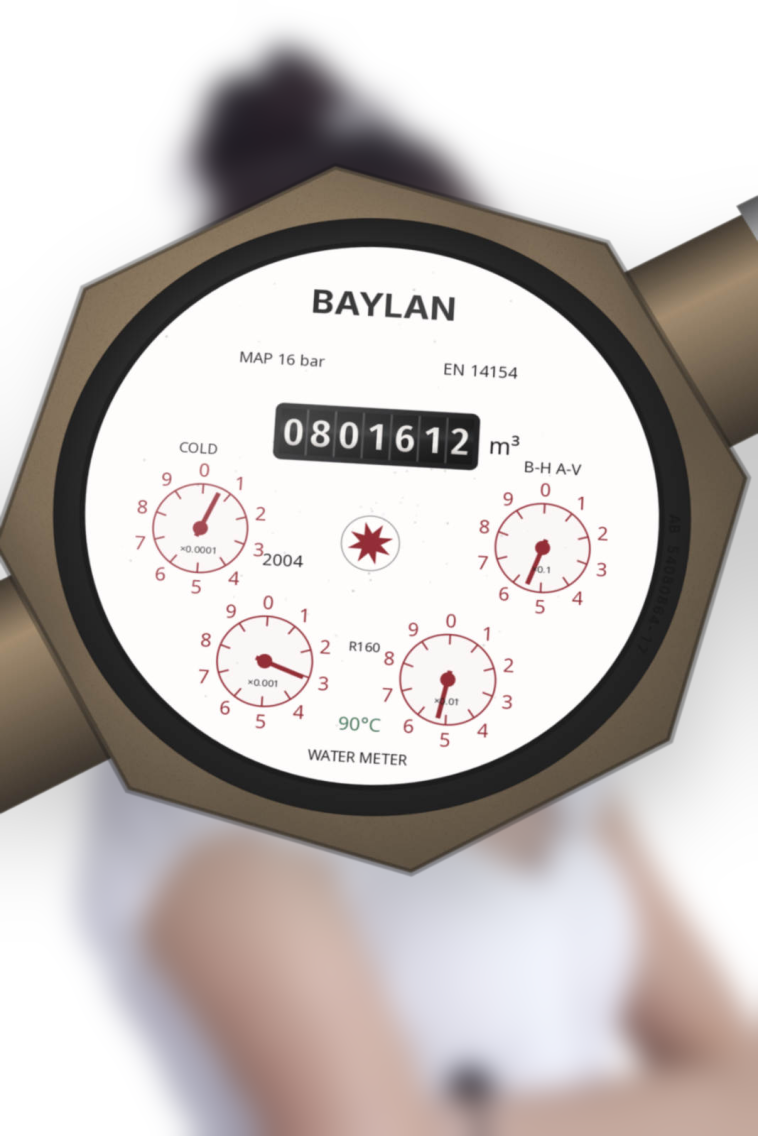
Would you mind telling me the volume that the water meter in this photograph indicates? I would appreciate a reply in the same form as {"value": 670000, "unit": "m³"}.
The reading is {"value": 801612.5530, "unit": "m³"}
